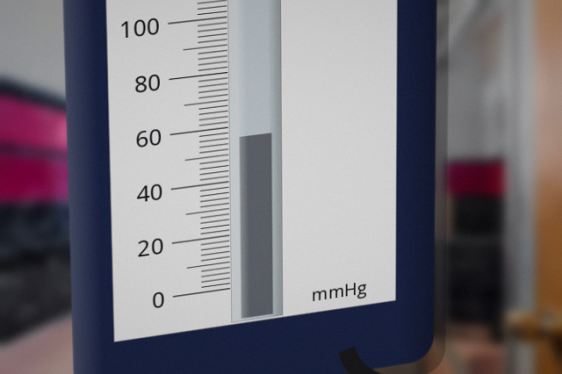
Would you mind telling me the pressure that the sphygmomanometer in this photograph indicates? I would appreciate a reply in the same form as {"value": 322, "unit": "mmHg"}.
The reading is {"value": 56, "unit": "mmHg"}
